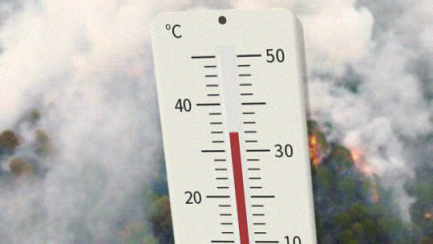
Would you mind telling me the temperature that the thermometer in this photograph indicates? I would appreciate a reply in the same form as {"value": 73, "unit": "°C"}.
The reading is {"value": 34, "unit": "°C"}
